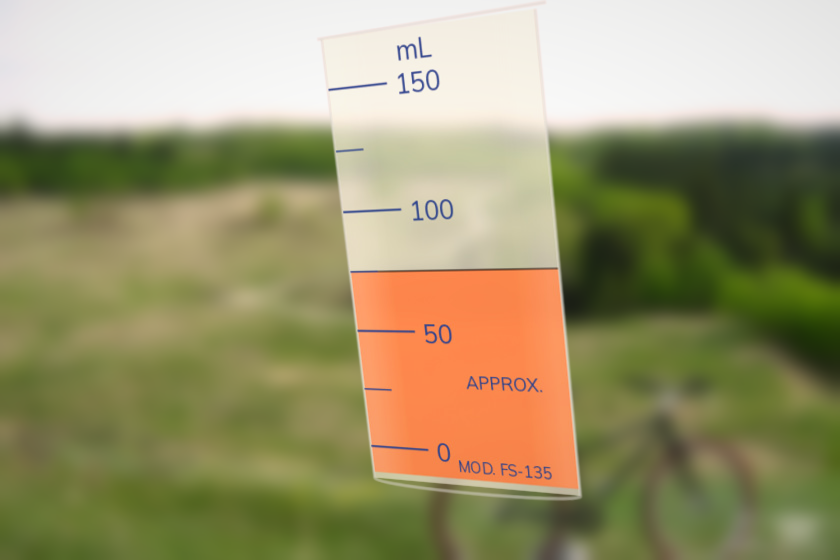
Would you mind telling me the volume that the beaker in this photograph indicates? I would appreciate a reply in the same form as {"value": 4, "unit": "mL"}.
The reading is {"value": 75, "unit": "mL"}
